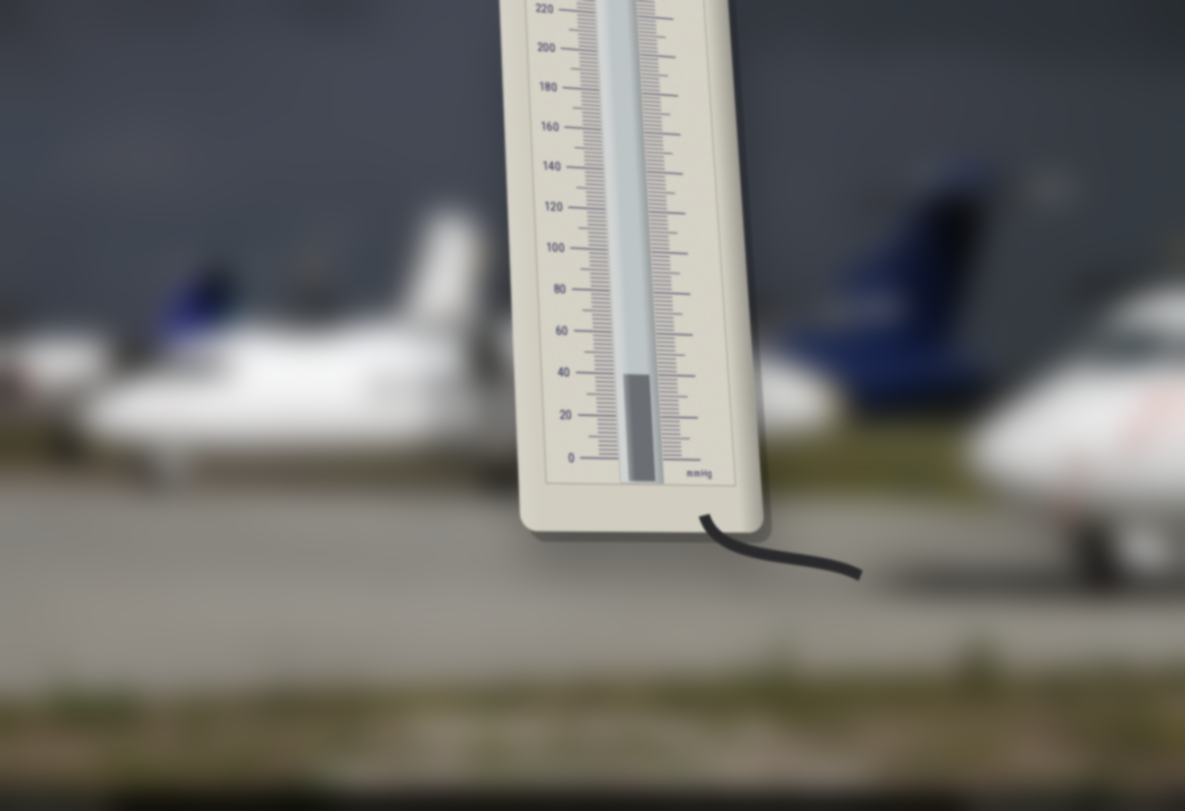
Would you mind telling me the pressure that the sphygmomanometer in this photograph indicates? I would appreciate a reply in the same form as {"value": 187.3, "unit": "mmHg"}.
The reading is {"value": 40, "unit": "mmHg"}
